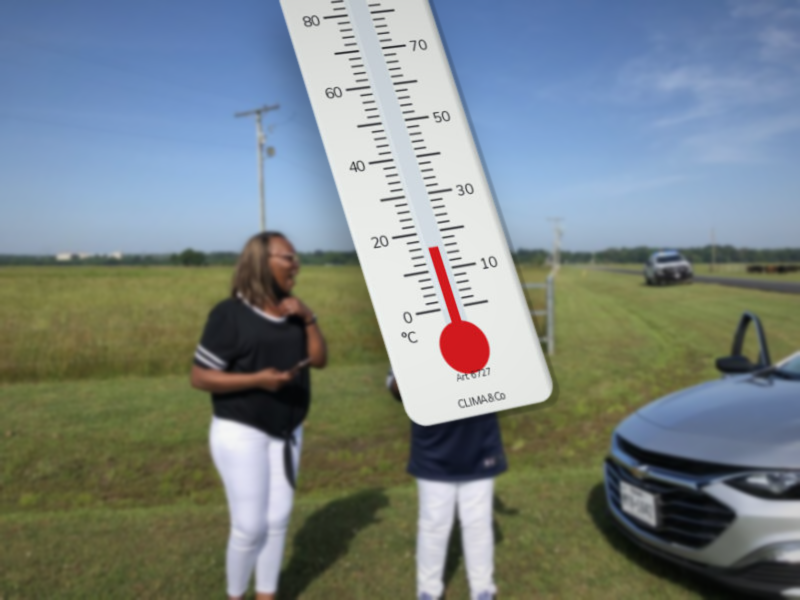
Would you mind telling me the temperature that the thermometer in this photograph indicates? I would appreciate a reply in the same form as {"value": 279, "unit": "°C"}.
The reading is {"value": 16, "unit": "°C"}
